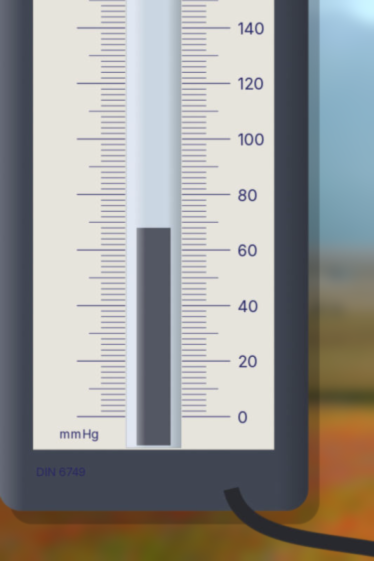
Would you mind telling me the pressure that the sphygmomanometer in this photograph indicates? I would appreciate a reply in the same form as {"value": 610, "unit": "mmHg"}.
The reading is {"value": 68, "unit": "mmHg"}
